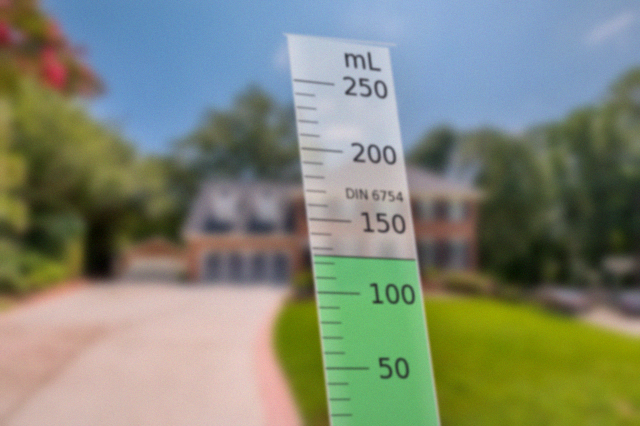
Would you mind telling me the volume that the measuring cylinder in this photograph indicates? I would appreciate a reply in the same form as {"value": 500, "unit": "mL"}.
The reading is {"value": 125, "unit": "mL"}
